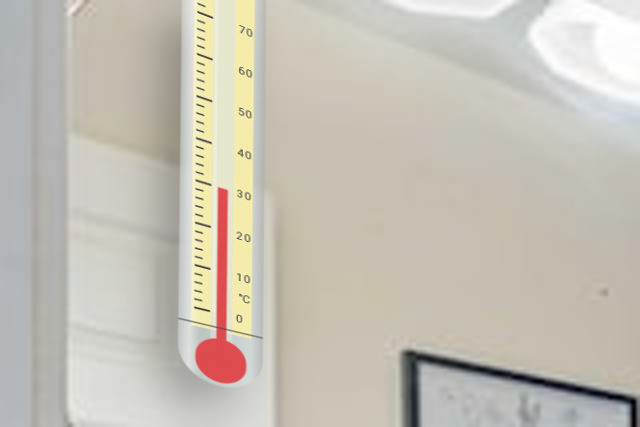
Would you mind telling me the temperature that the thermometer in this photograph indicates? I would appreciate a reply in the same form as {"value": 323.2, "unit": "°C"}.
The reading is {"value": 30, "unit": "°C"}
